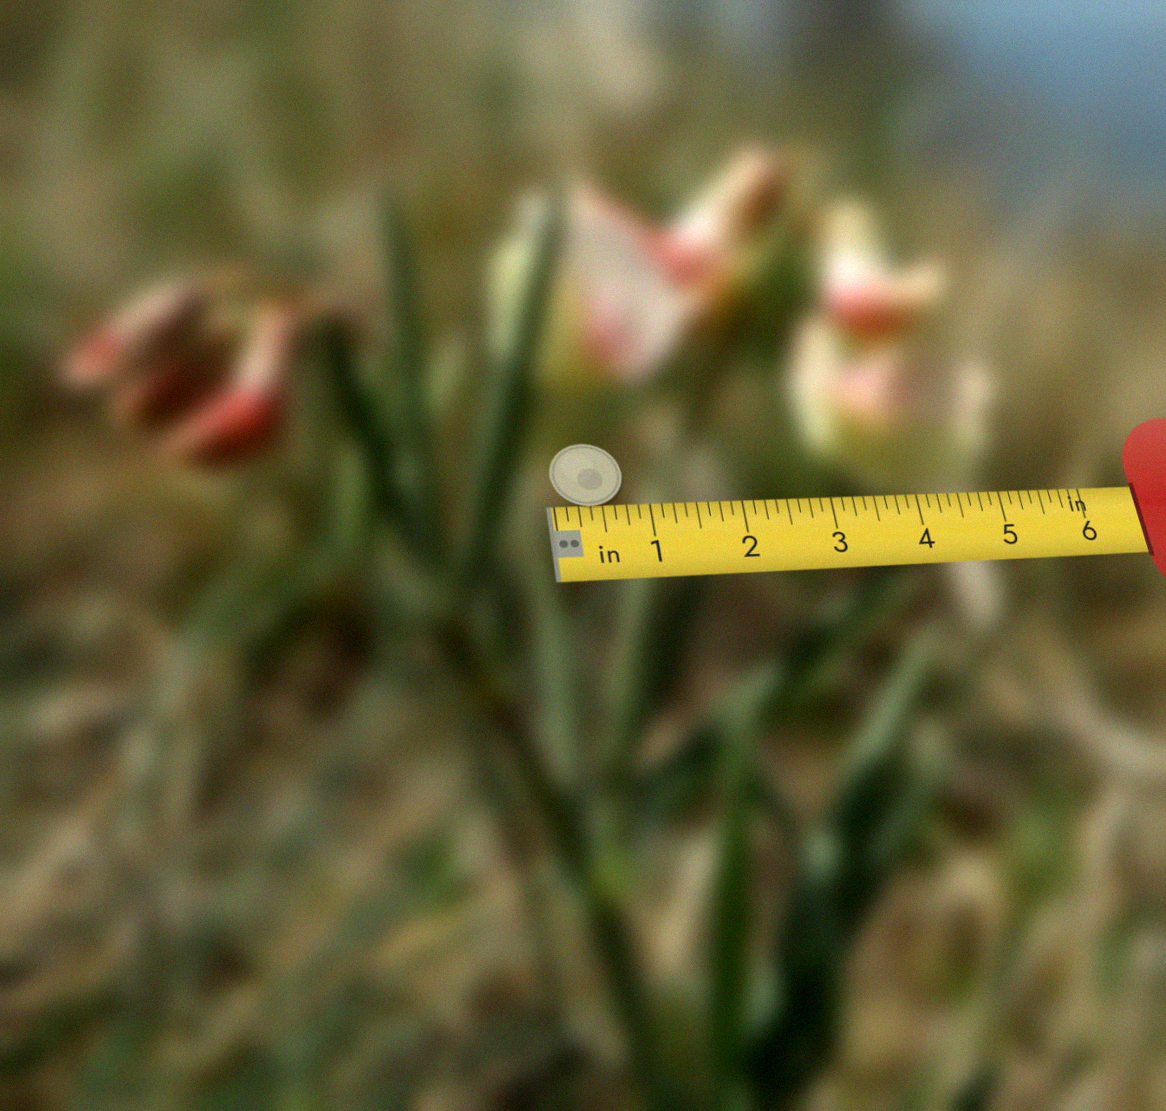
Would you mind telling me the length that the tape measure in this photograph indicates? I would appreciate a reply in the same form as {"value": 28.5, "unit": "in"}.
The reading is {"value": 0.75, "unit": "in"}
